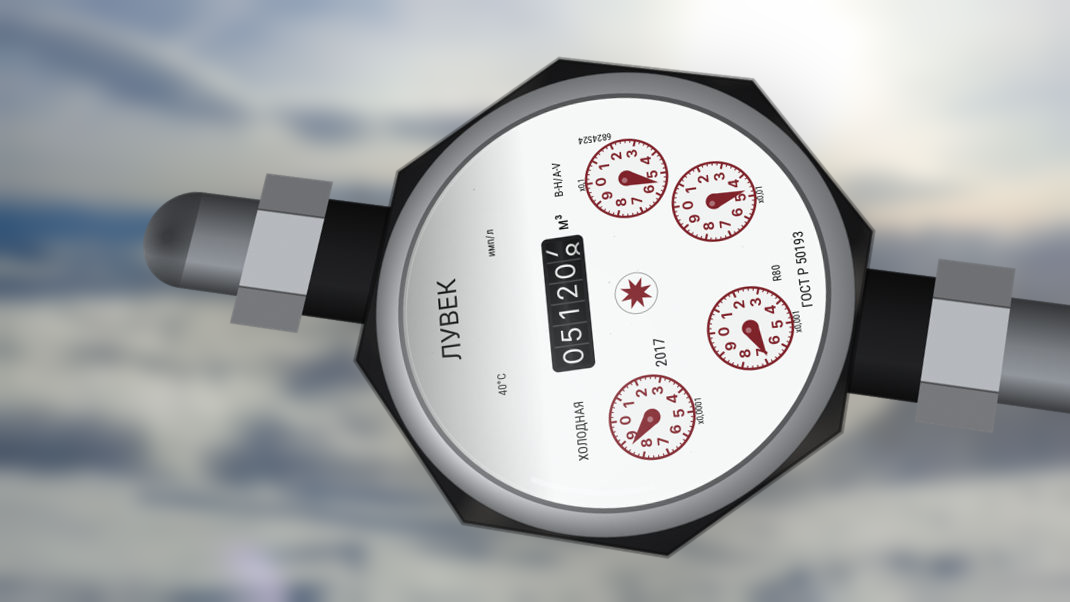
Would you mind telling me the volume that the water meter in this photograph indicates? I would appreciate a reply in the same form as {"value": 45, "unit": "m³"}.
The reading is {"value": 51207.5468, "unit": "m³"}
